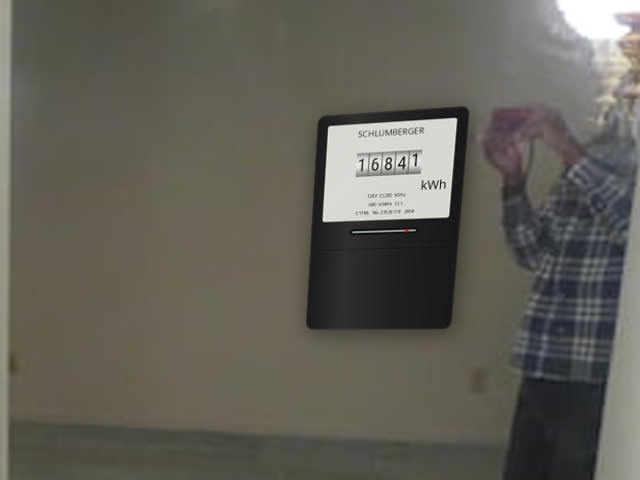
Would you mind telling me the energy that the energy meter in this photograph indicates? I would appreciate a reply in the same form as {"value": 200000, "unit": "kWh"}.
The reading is {"value": 16841, "unit": "kWh"}
